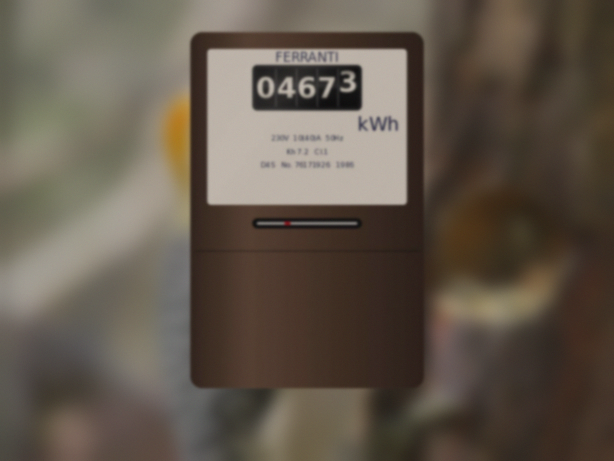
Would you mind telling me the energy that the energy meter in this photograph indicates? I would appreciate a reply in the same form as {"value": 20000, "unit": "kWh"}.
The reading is {"value": 4673, "unit": "kWh"}
